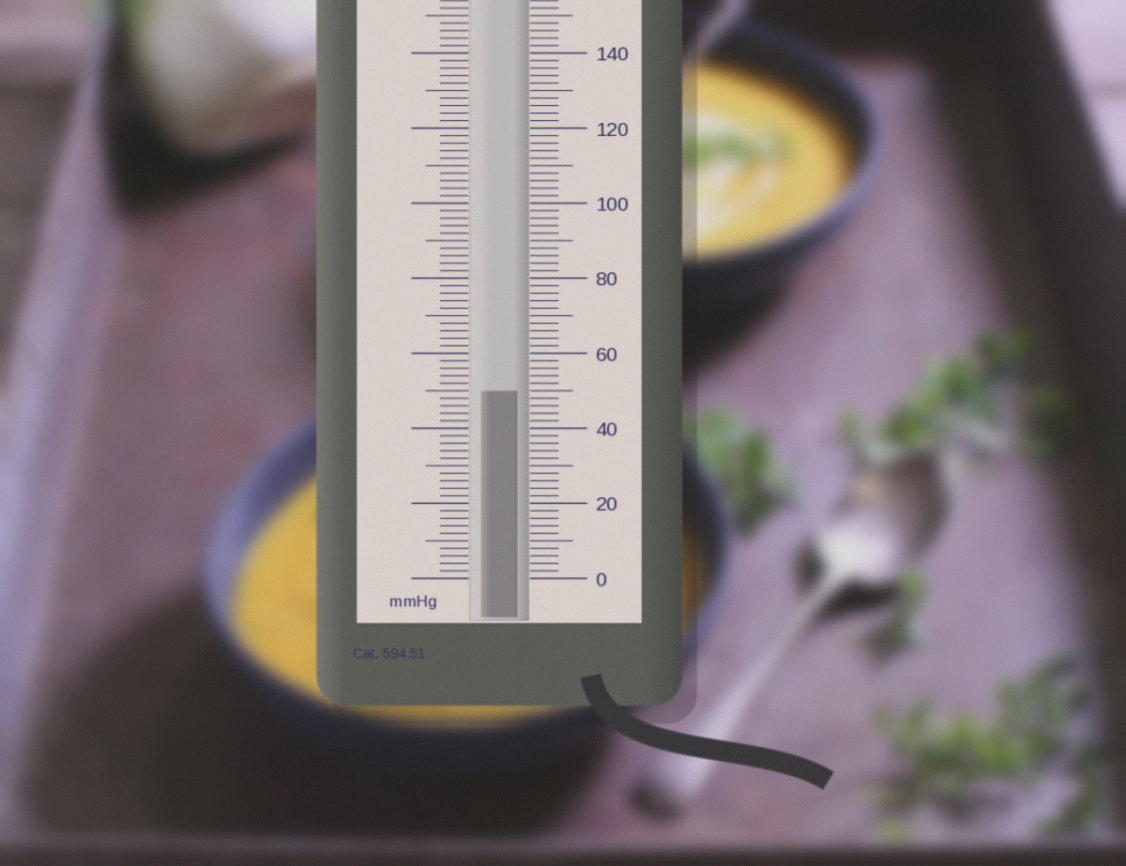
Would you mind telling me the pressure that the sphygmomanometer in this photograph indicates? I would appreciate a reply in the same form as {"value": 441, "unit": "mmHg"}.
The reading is {"value": 50, "unit": "mmHg"}
